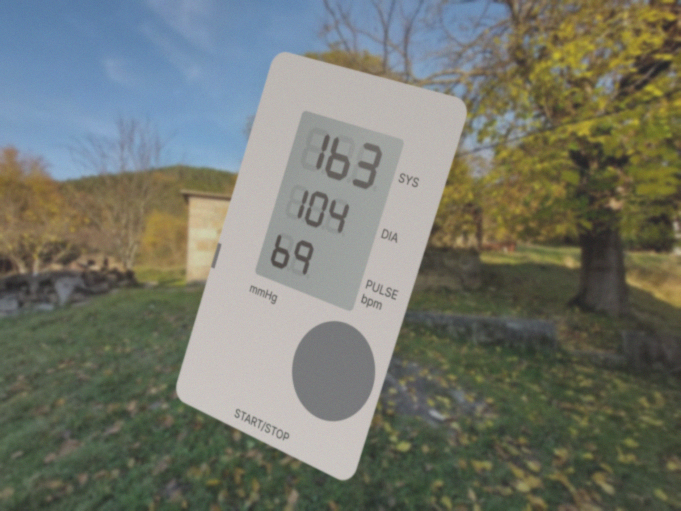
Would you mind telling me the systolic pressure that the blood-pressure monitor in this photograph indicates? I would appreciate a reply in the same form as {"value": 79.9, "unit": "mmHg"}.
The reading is {"value": 163, "unit": "mmHg"}
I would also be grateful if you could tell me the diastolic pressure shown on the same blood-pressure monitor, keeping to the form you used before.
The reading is {"value": 104, "unit": "mmHg"}
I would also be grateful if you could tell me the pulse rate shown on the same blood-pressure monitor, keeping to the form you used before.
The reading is {"value": 69, "unit": "bpm"}
